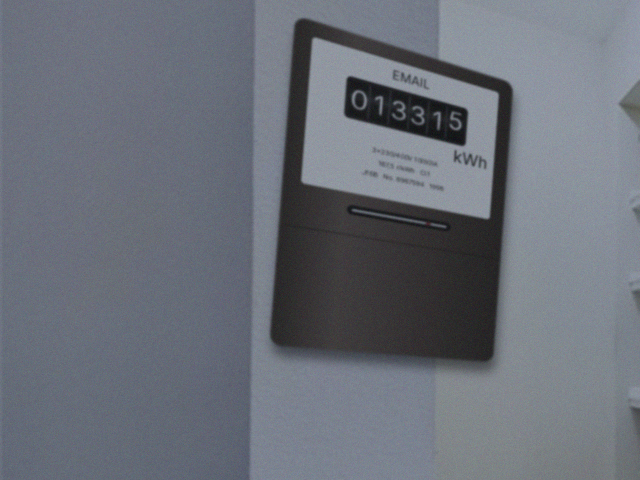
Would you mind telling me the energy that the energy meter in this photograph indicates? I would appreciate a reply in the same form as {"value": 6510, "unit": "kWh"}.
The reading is {"value": 13315, "unit": "kWh"}
